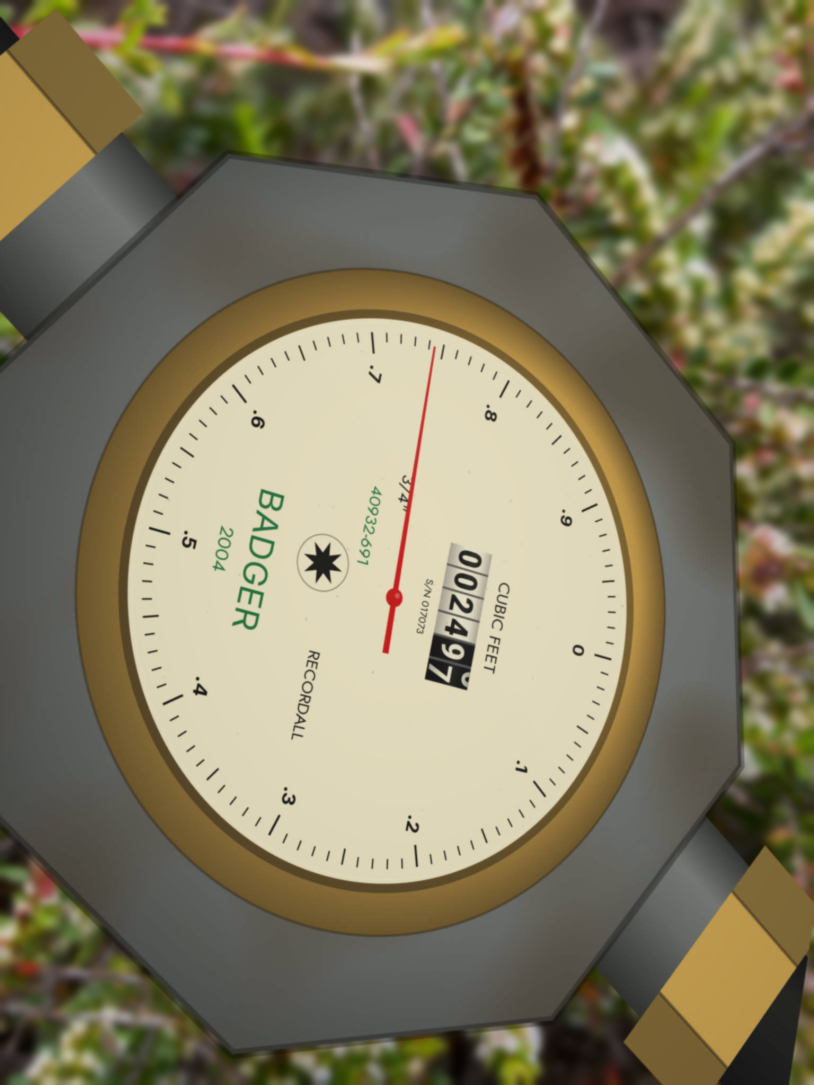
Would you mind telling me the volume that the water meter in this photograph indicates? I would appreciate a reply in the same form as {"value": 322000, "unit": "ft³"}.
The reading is {"value": 2496.74, "unit": "ft³"}
